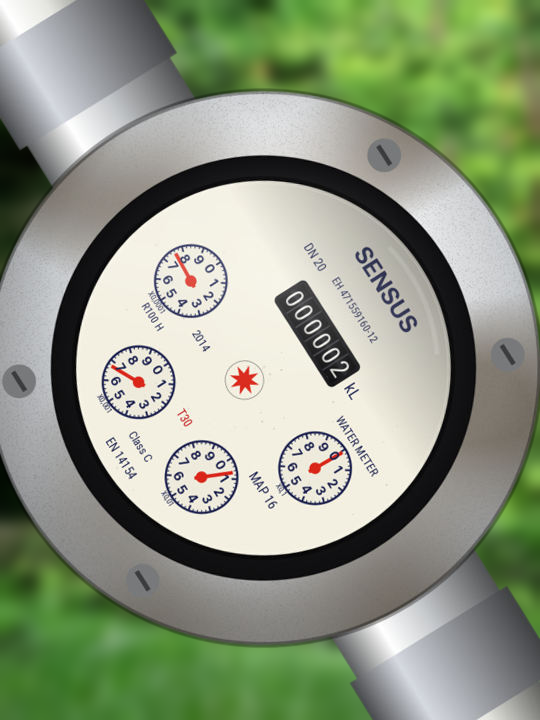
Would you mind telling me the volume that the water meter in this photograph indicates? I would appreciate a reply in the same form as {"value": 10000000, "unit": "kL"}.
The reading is {"value": 2.0067, "unit": "kL"}
